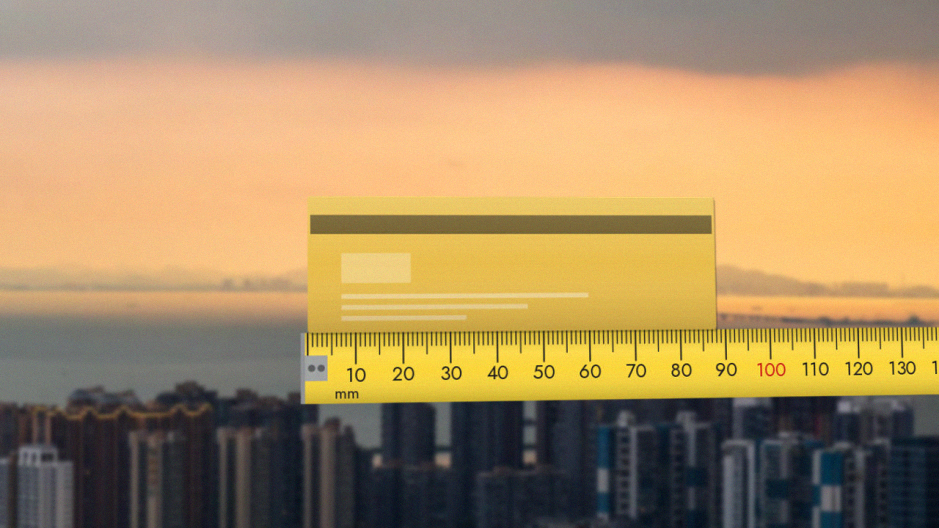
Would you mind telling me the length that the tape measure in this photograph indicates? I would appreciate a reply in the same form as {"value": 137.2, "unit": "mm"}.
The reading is {"value": 88, "unit": "mm"}
